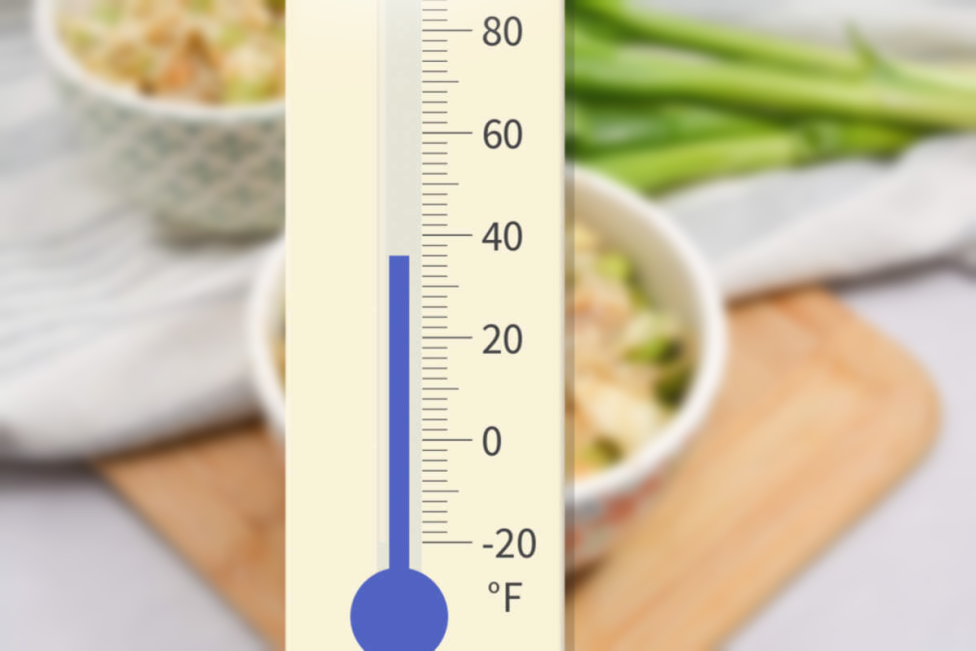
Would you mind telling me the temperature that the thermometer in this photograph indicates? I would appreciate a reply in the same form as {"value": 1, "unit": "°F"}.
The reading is {"value": 36, "unit": "°F"}
